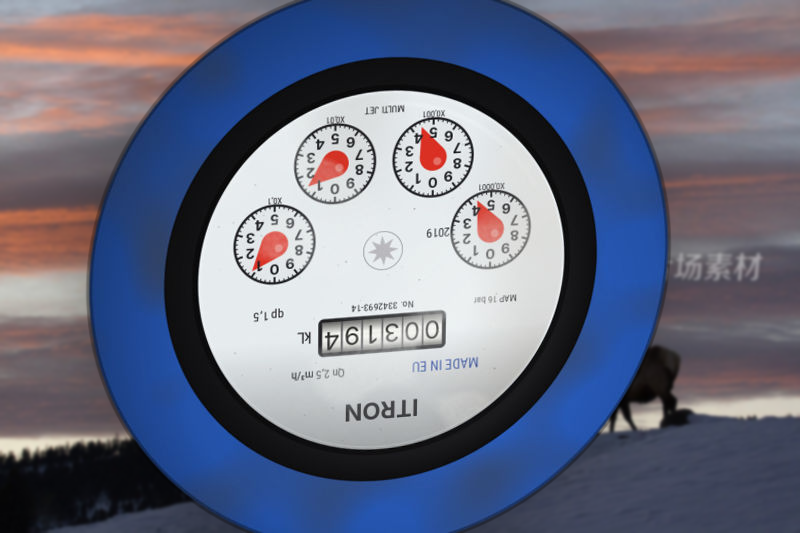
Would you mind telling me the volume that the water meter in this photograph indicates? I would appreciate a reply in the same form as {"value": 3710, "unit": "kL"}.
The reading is {"value": 3194.1144, "unit": "kL"}
